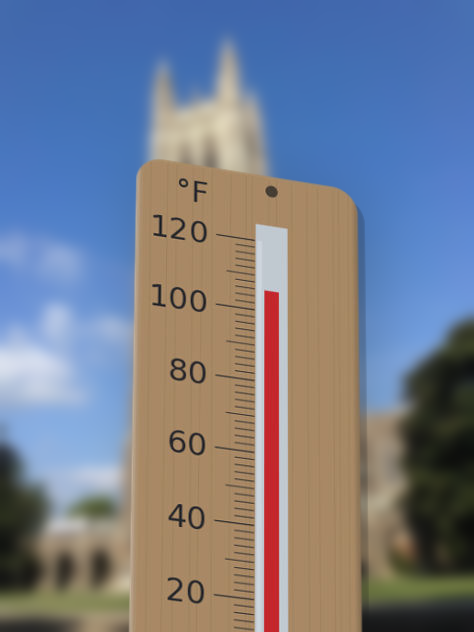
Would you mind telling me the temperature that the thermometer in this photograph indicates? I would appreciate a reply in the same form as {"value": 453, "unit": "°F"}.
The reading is {"value": 106, "unit": "°F"}
